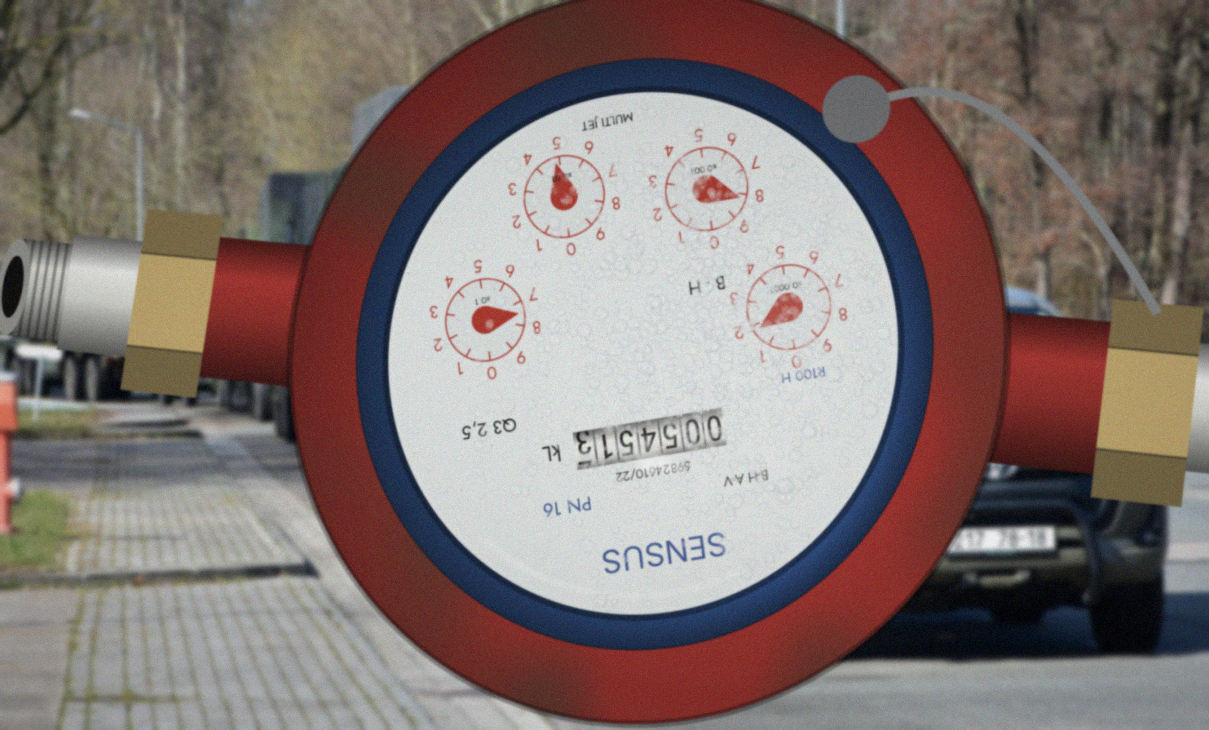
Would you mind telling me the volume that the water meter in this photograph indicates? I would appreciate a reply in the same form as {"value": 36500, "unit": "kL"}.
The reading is {"value": 54512.7481, "unit": "kL"}
